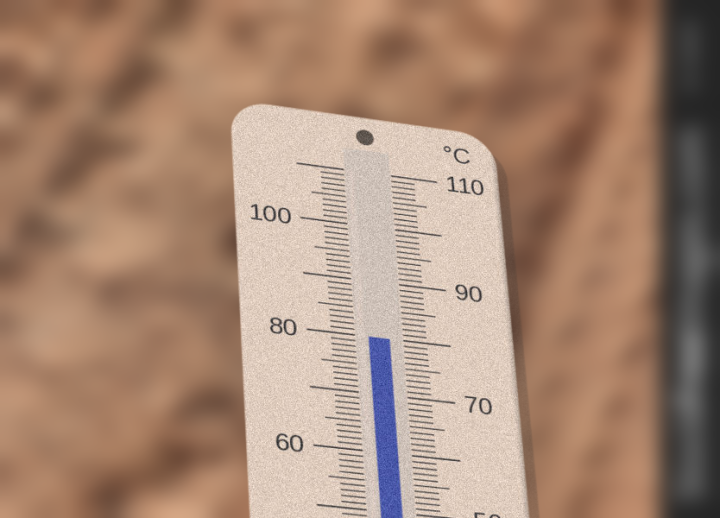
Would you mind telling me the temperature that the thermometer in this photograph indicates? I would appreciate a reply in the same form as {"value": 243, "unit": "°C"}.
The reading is {"value": 80, "unit": "°C"}
